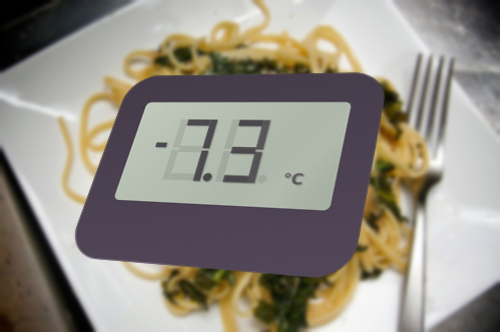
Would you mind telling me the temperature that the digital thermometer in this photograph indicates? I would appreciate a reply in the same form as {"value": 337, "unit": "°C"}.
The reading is {"value": -7.3, "unit": "°C"}
